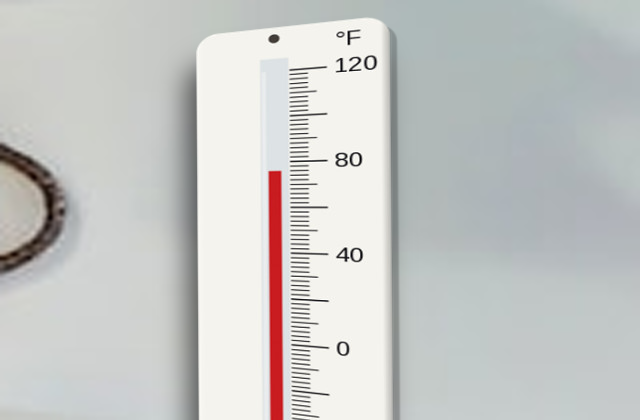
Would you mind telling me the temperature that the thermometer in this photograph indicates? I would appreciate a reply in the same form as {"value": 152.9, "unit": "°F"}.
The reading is {"value": 76, "unit": "°F"}
